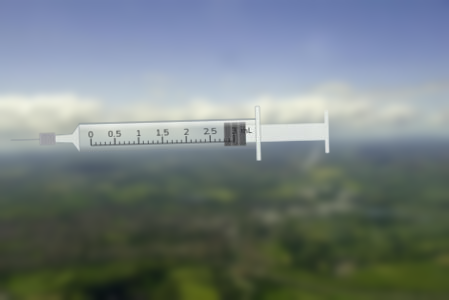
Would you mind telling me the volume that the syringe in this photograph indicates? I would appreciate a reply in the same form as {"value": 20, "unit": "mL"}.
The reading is {"value": 2.8, "unit": "mL"}
